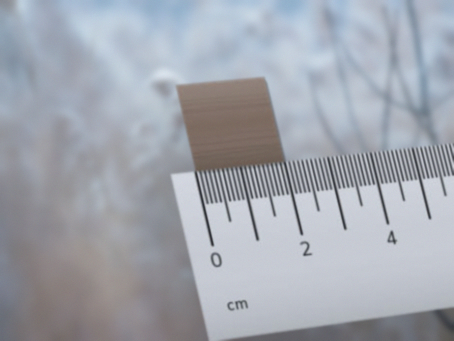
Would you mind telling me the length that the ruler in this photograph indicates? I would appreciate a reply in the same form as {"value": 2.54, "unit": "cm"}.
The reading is {"value": 2, "unit": "cm"}
